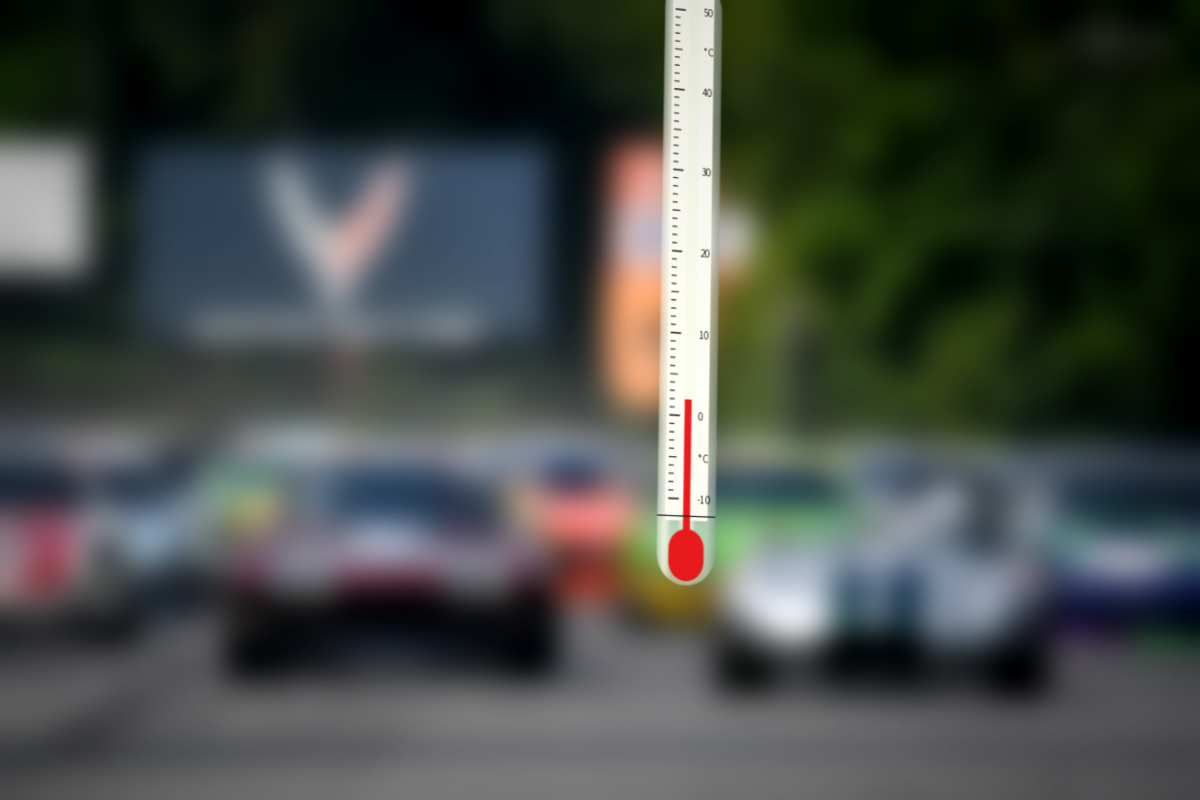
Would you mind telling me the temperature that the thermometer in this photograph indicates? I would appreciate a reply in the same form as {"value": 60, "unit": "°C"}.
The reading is {"value": 2, "unit": "°C"}
